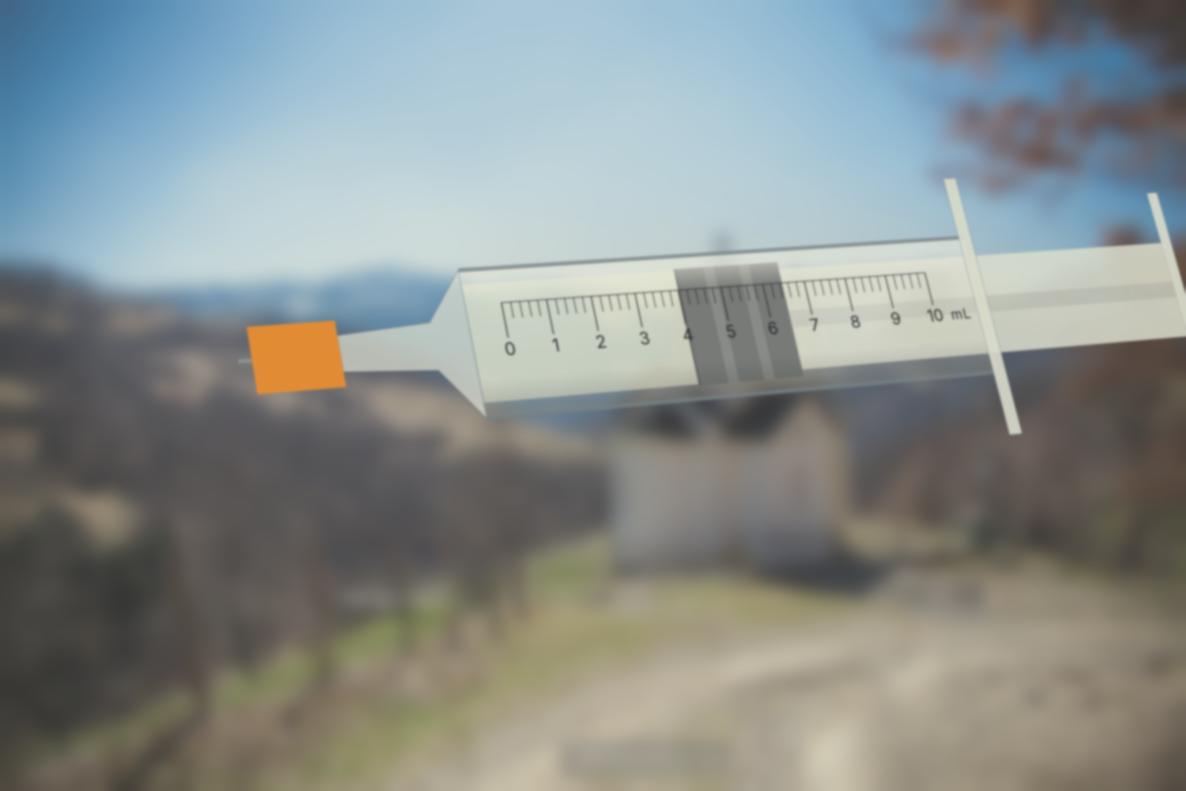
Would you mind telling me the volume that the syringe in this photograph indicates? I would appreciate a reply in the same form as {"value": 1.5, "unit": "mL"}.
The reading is {"value": 4, "unit": "mL"}
